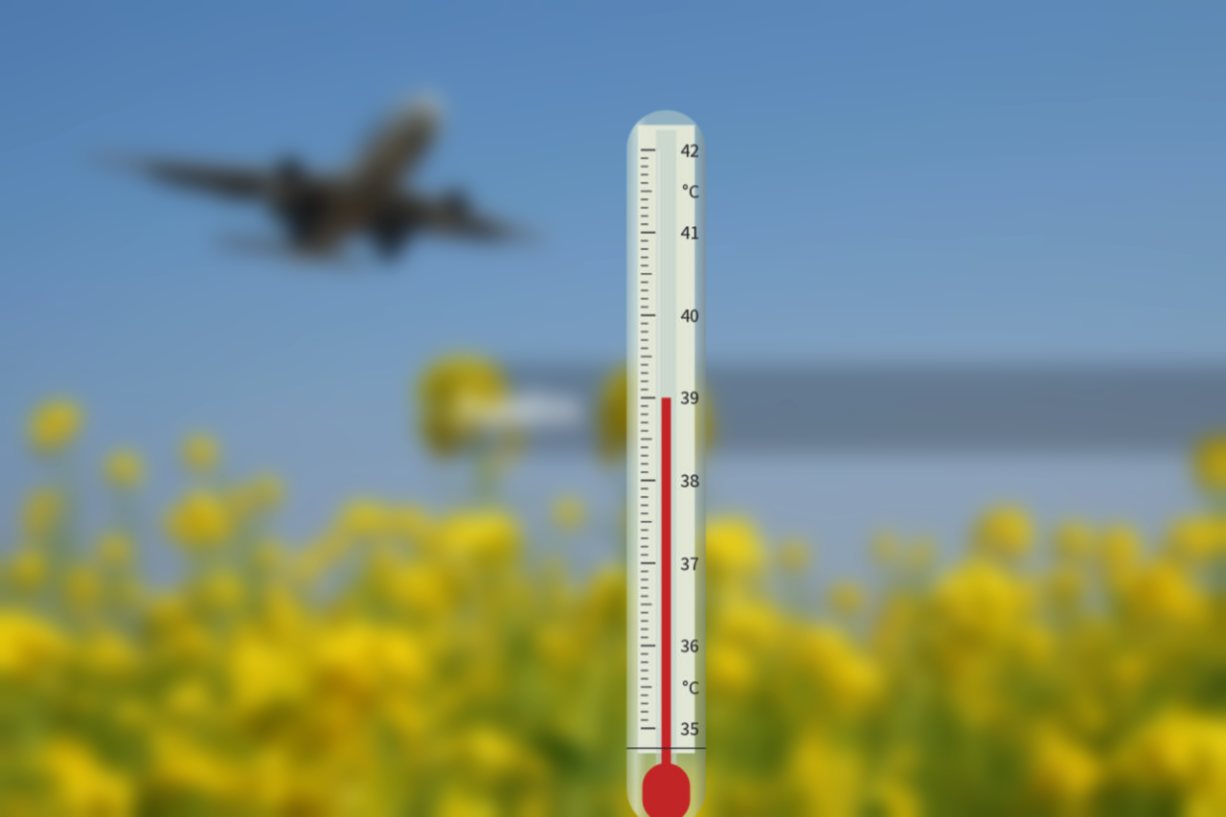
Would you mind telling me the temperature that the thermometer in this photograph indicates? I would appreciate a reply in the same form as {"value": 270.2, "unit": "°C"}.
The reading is {"value": 39, "unit": "°C"}
